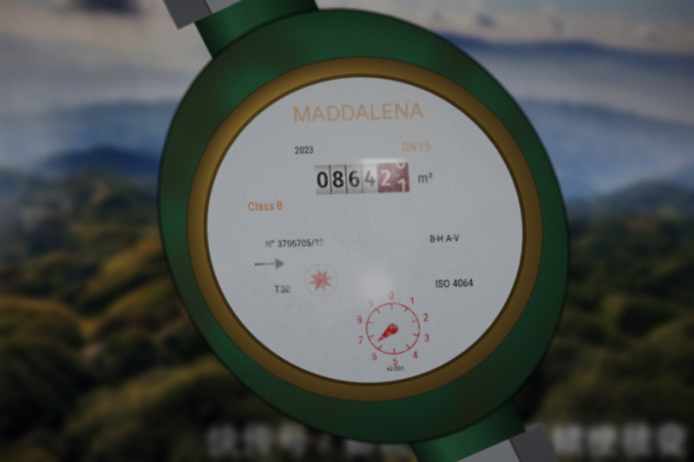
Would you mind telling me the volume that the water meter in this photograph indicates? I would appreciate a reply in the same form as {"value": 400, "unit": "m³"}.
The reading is {"value": 864.206, "unit": "m³"}
